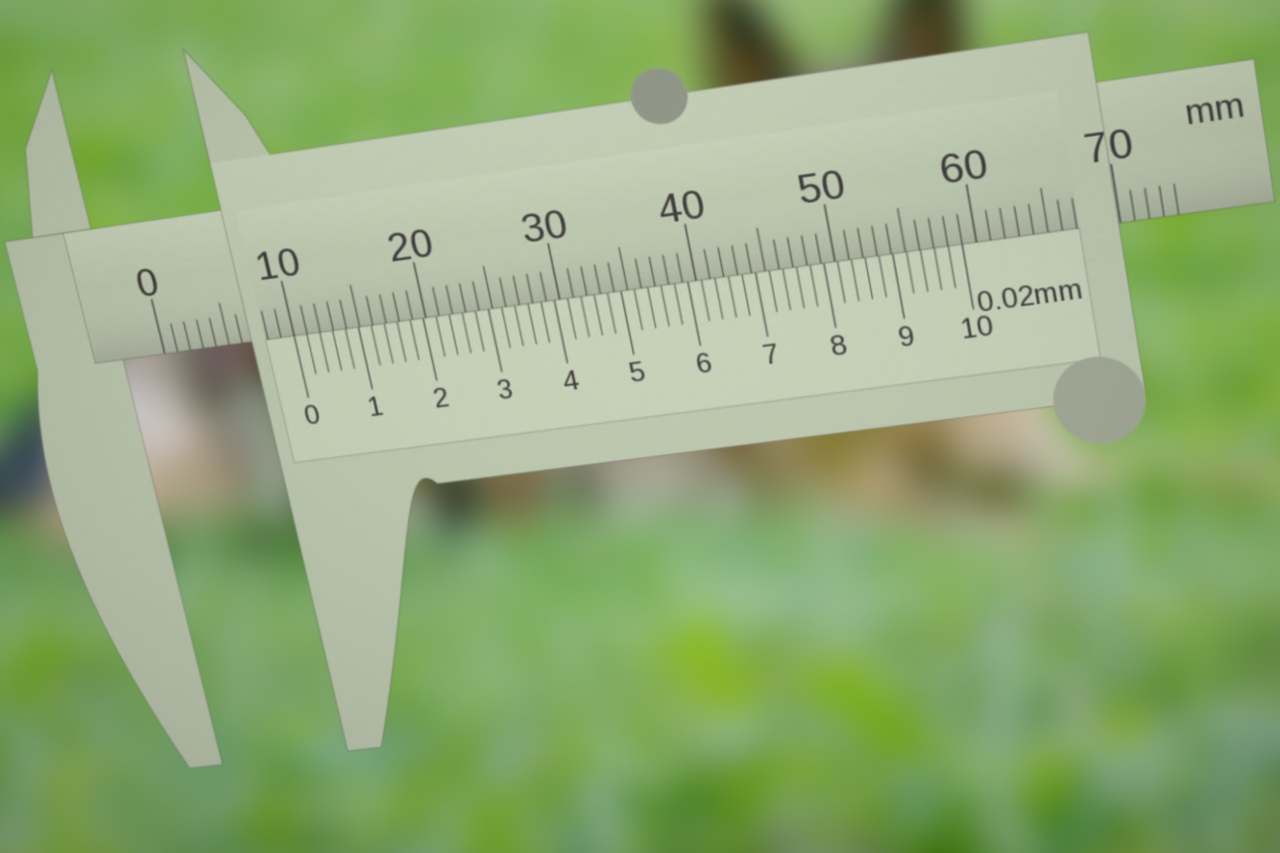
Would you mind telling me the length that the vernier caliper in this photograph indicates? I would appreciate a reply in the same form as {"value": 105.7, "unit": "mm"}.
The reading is {"value": 10.0, "unit": "mm"}
